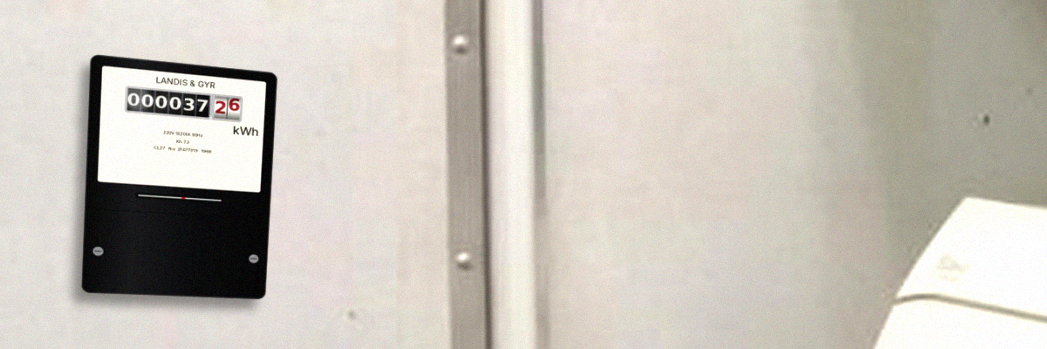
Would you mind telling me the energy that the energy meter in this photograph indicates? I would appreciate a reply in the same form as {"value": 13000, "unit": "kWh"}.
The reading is {"value": 37.26, "unit": "kWh"}
